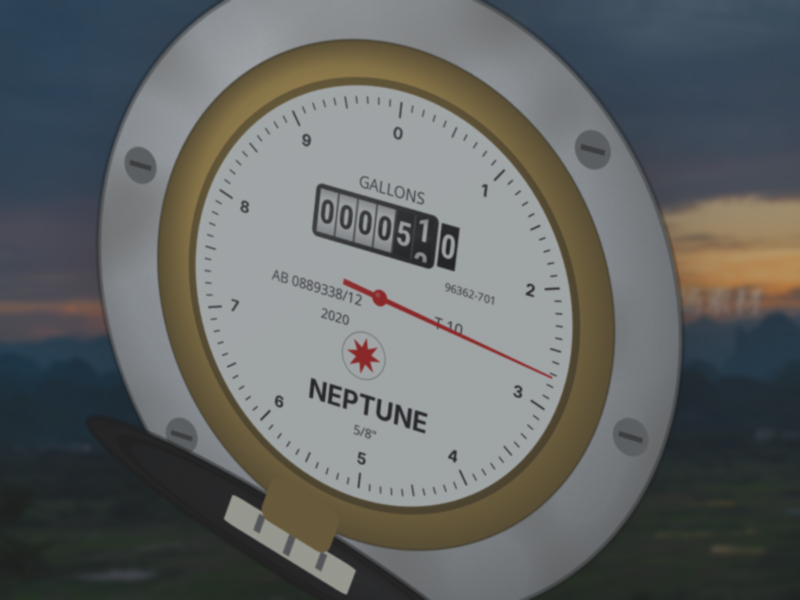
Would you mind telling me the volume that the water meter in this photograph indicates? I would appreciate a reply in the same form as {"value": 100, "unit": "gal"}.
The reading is {"value": 512.7, "unit": "gal"}
